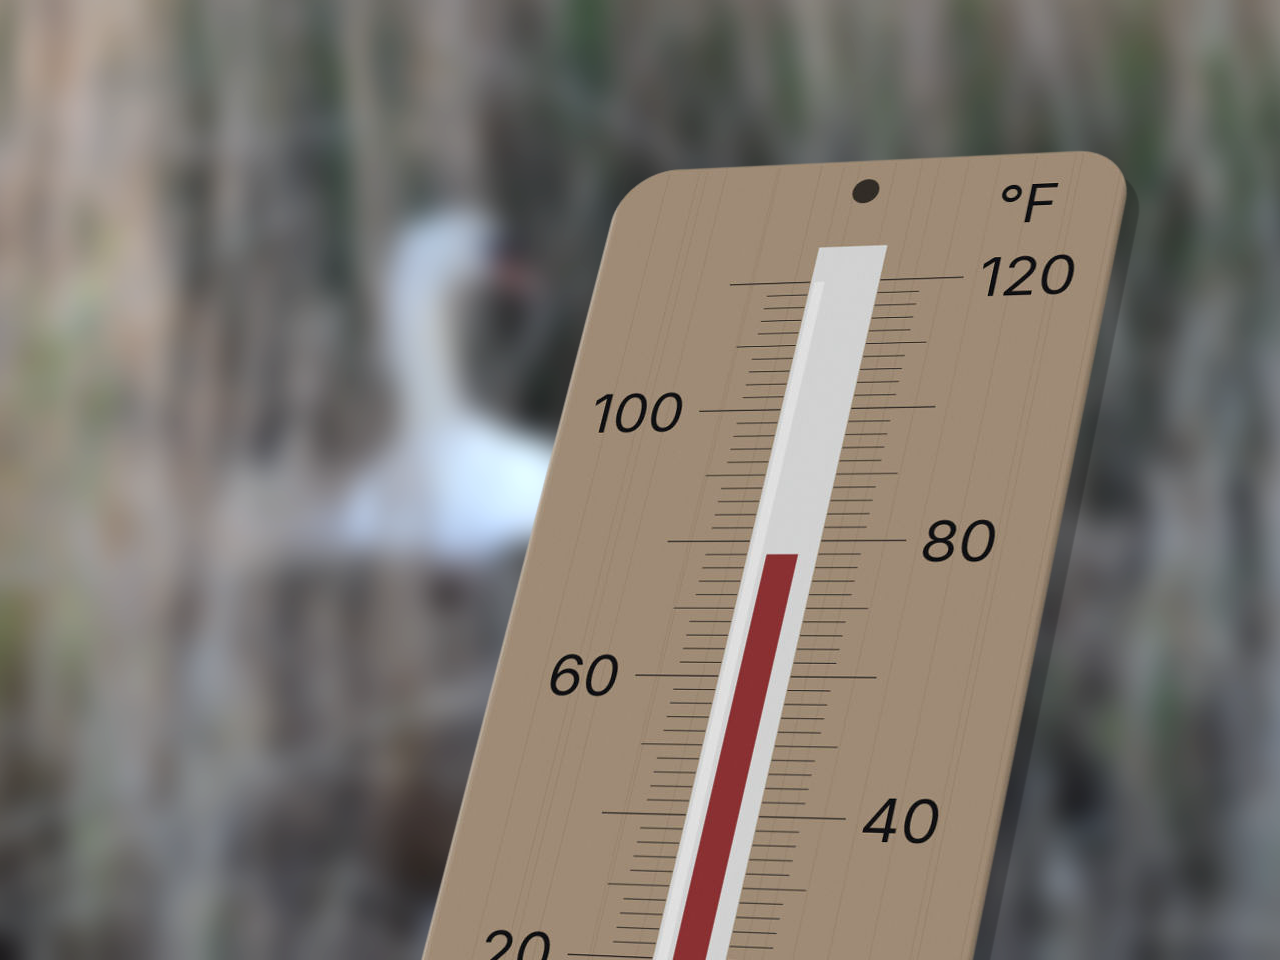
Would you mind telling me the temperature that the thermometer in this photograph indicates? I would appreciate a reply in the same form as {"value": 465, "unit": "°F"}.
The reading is {"value": 78, "unit": "°F"}
